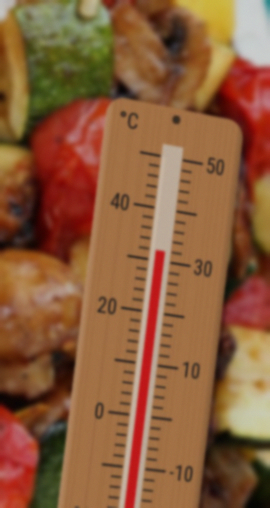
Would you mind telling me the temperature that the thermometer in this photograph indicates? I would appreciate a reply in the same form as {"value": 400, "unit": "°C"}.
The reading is {"value": 32, "unit": "°C"}
